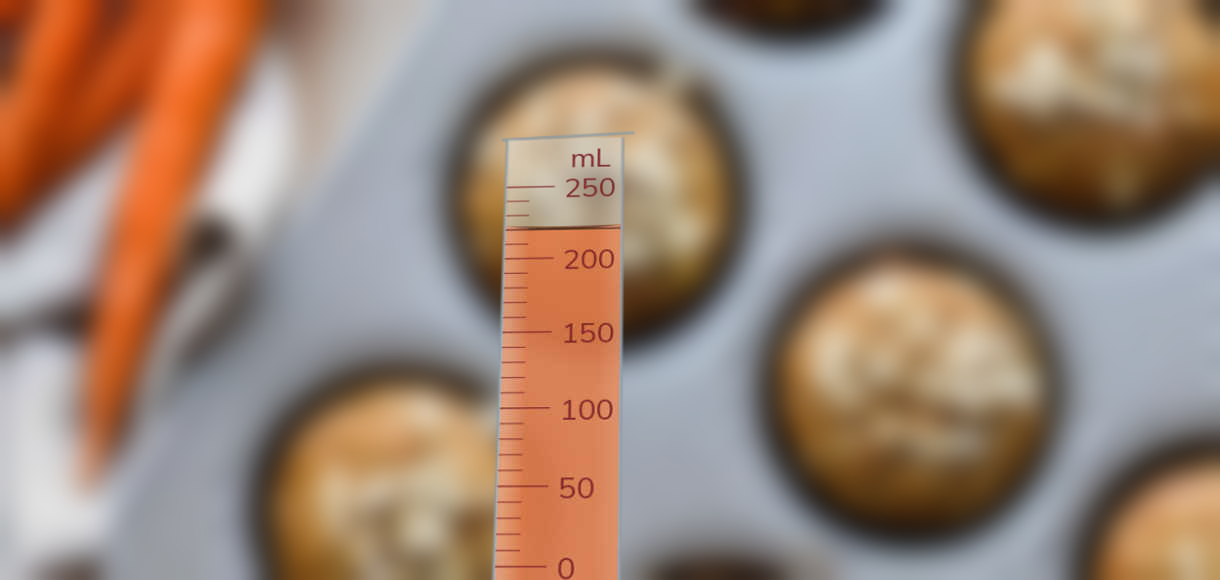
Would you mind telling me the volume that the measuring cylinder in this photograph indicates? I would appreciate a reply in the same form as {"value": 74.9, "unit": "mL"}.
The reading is {"value": 220, "unit": "mL"}
